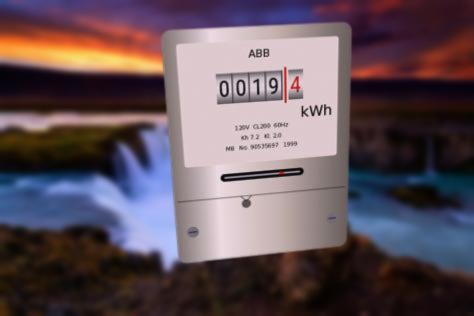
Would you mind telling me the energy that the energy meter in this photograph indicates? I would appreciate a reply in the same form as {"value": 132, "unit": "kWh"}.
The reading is {"value": 19.4, "unit": "kWh"}
